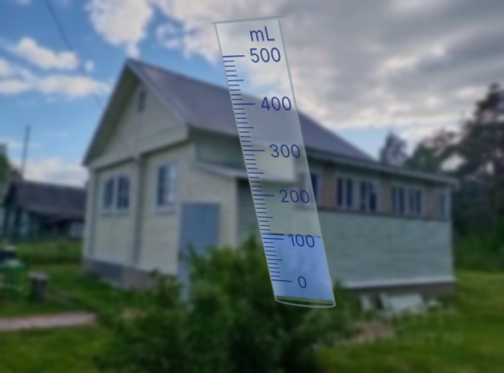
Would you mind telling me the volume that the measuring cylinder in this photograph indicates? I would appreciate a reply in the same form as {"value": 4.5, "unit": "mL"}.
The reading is {"value": 110, "unit": "mL"}
